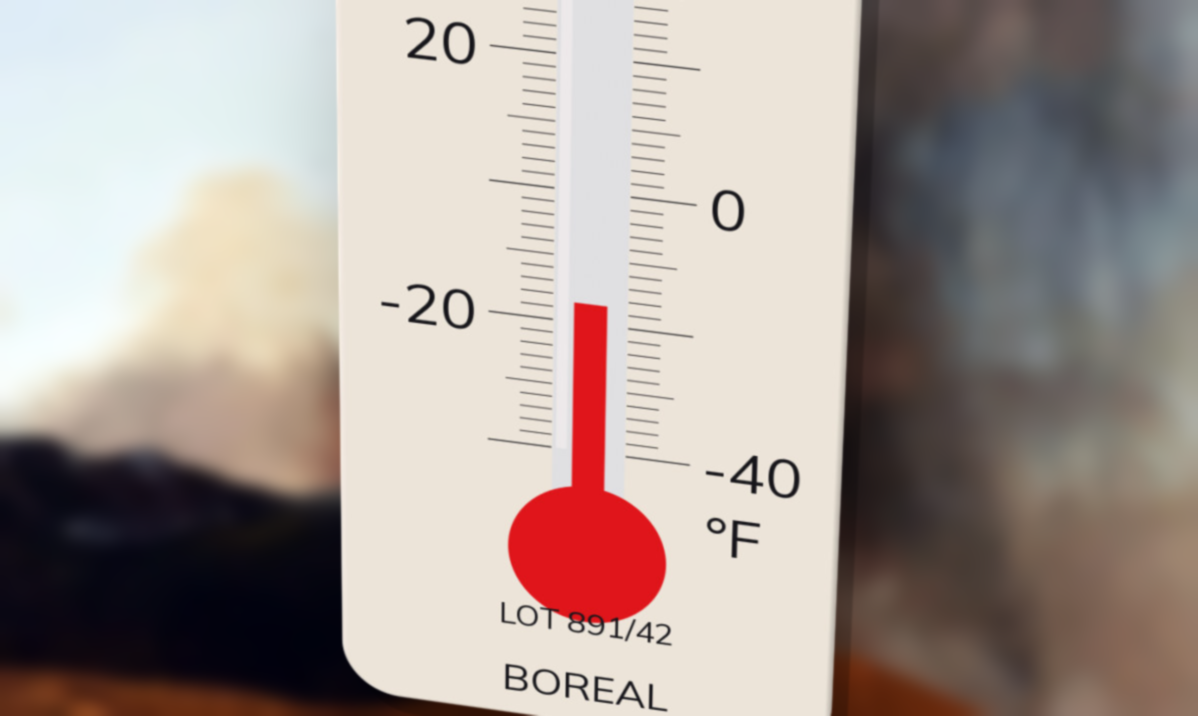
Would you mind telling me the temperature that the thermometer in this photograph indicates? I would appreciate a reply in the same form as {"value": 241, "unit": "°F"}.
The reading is {"value": -17, "unit": "°F"}
